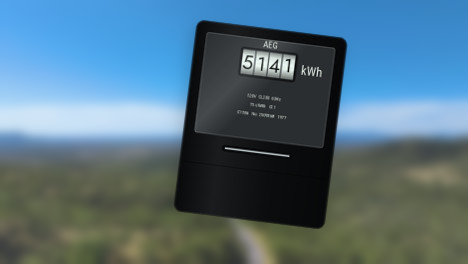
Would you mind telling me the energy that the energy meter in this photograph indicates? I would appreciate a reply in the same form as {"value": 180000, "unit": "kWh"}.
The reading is {"value": 5141, "unit": "kWh"}
